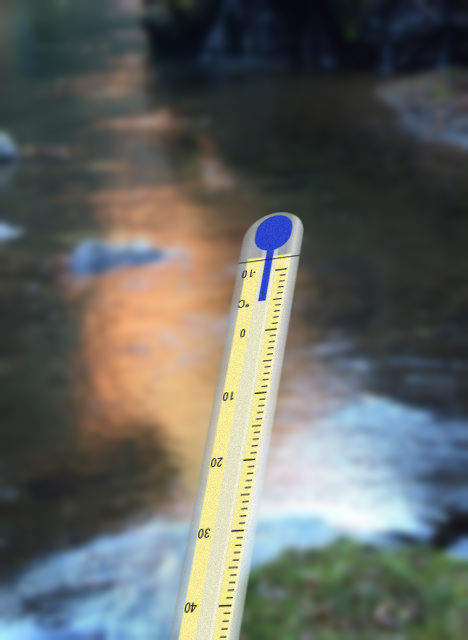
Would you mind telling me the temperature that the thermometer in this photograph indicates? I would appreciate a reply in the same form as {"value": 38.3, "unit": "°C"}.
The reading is {"value": -5, "unit": "°C"}
